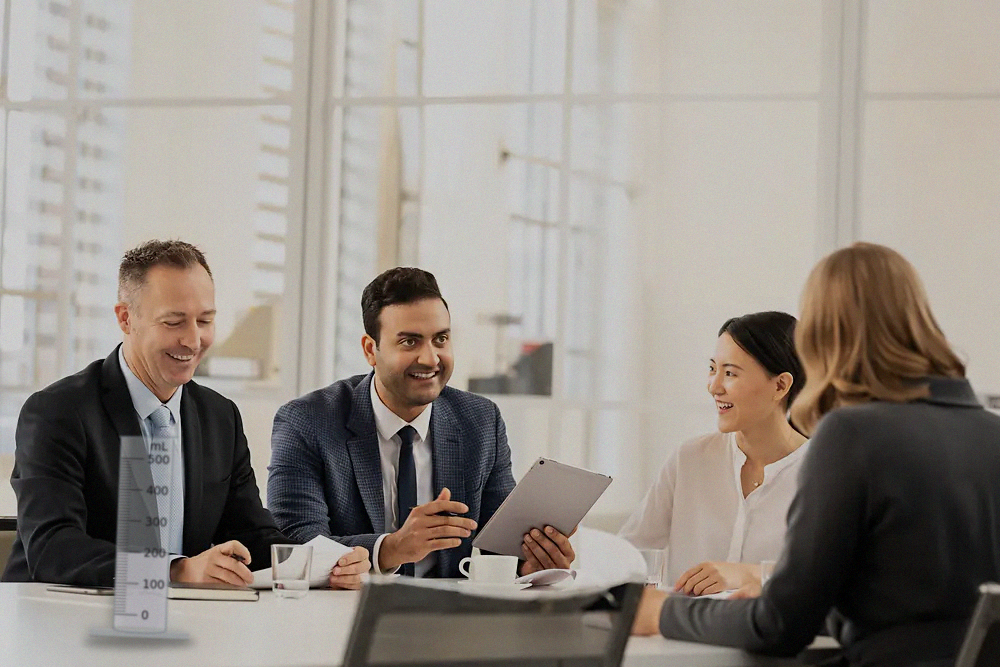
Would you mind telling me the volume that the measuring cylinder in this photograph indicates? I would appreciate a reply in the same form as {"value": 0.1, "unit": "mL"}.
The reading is {"value": 200, "unit": "mL"}
